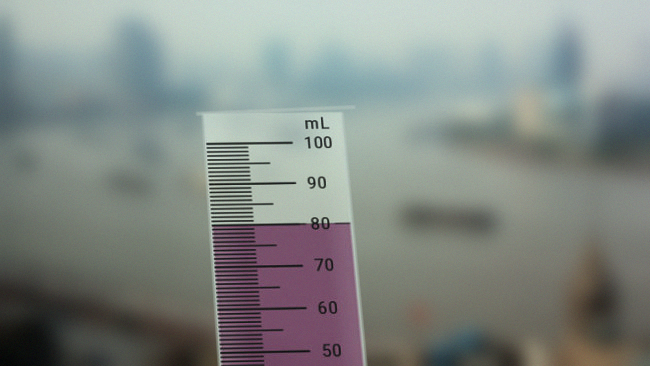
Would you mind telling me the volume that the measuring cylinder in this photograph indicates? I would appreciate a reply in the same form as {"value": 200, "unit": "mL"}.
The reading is {"value": 80, "unit": "mL"}
